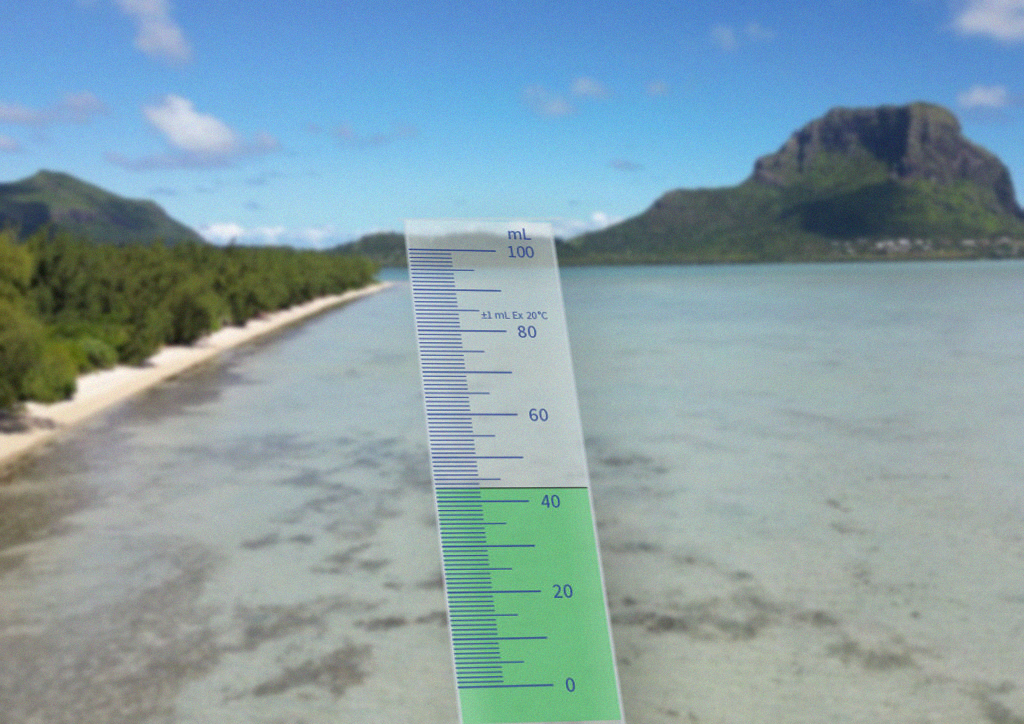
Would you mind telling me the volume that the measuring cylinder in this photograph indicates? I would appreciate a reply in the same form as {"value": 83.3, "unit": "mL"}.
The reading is {"value": 43, "unit": "mL"}
